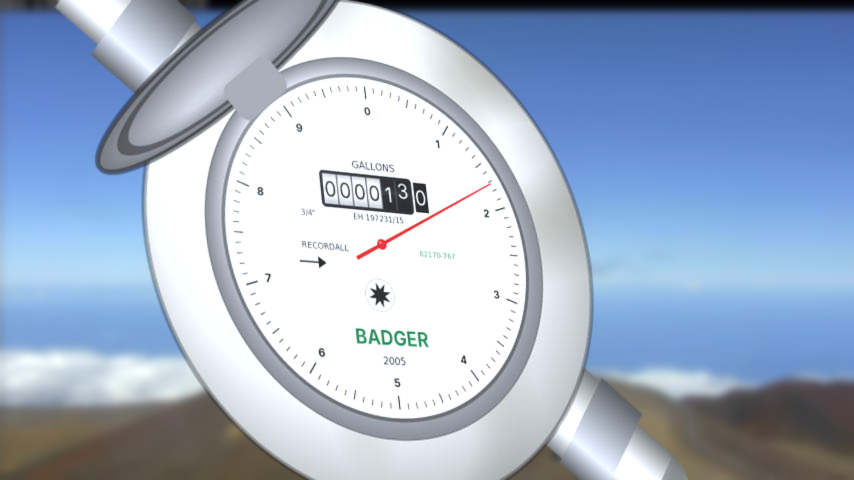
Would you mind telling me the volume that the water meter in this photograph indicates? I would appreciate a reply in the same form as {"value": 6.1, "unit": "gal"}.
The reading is {"value": 131.7, "unit": "gal"}
